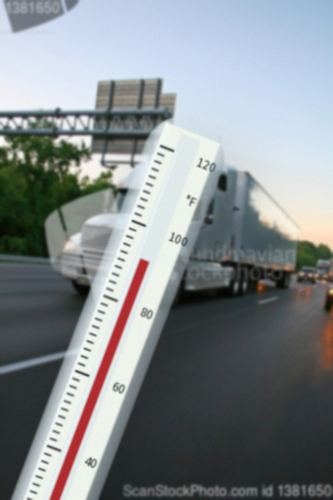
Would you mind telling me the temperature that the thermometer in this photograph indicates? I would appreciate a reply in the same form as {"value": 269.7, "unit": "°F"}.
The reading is {"value": 92, "unit": "°F"}
